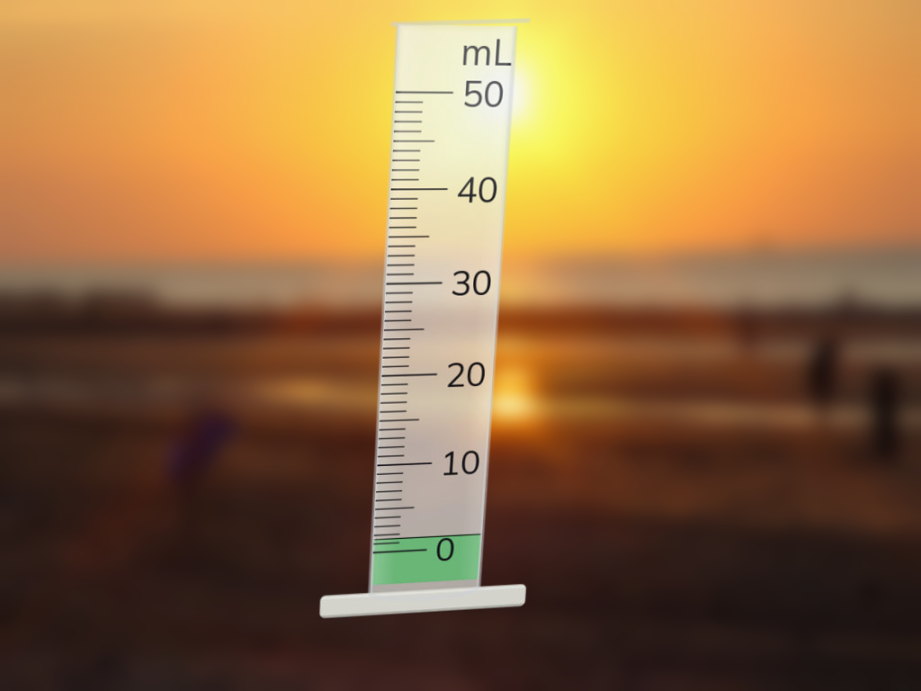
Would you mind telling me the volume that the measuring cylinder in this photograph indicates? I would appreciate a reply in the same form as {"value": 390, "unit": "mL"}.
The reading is {"value": 1.5, "unit": "mL"}
